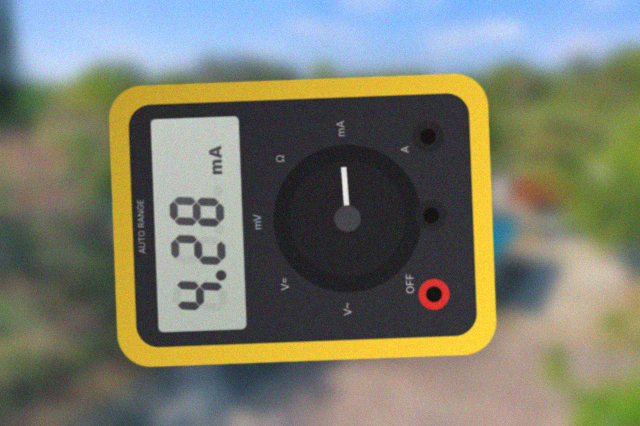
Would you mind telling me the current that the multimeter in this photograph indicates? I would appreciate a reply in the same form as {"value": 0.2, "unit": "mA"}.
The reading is {"value": 4.28, "unit": "mA"}
